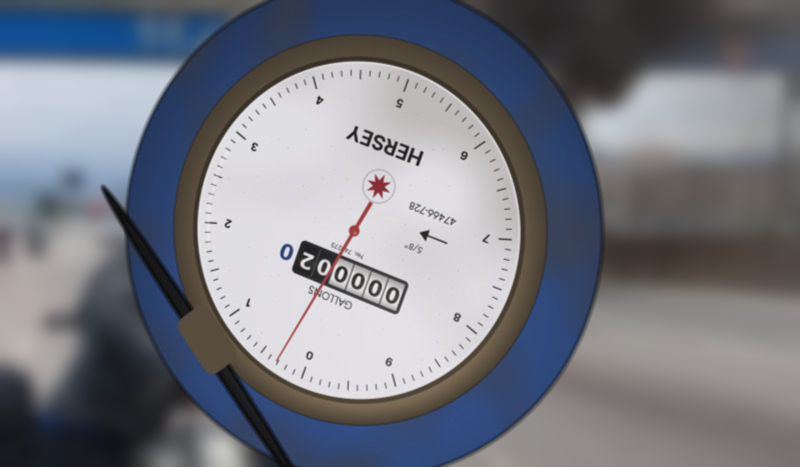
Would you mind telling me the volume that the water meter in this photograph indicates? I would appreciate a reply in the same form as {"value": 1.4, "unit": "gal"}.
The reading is {"value": 20.3, "unit": "gal"}
